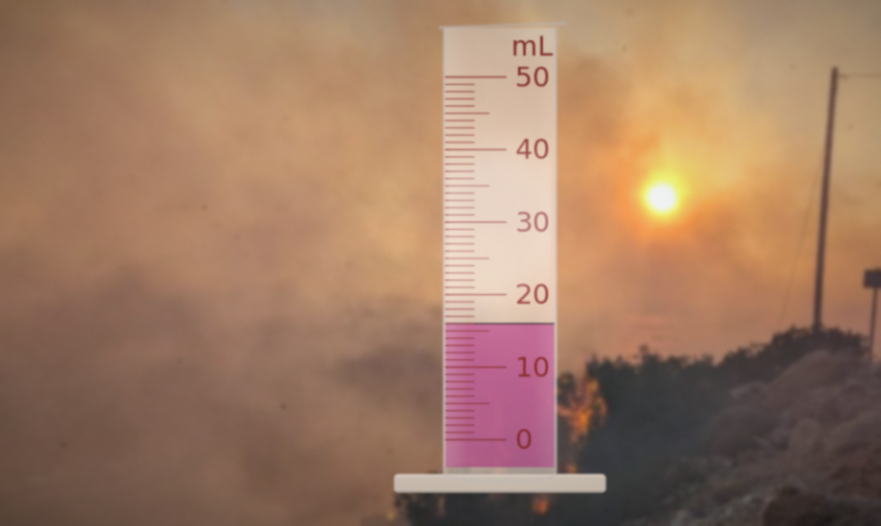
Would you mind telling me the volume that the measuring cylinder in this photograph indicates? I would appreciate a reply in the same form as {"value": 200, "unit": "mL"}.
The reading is {"value": 16, "unit": "mL"}
